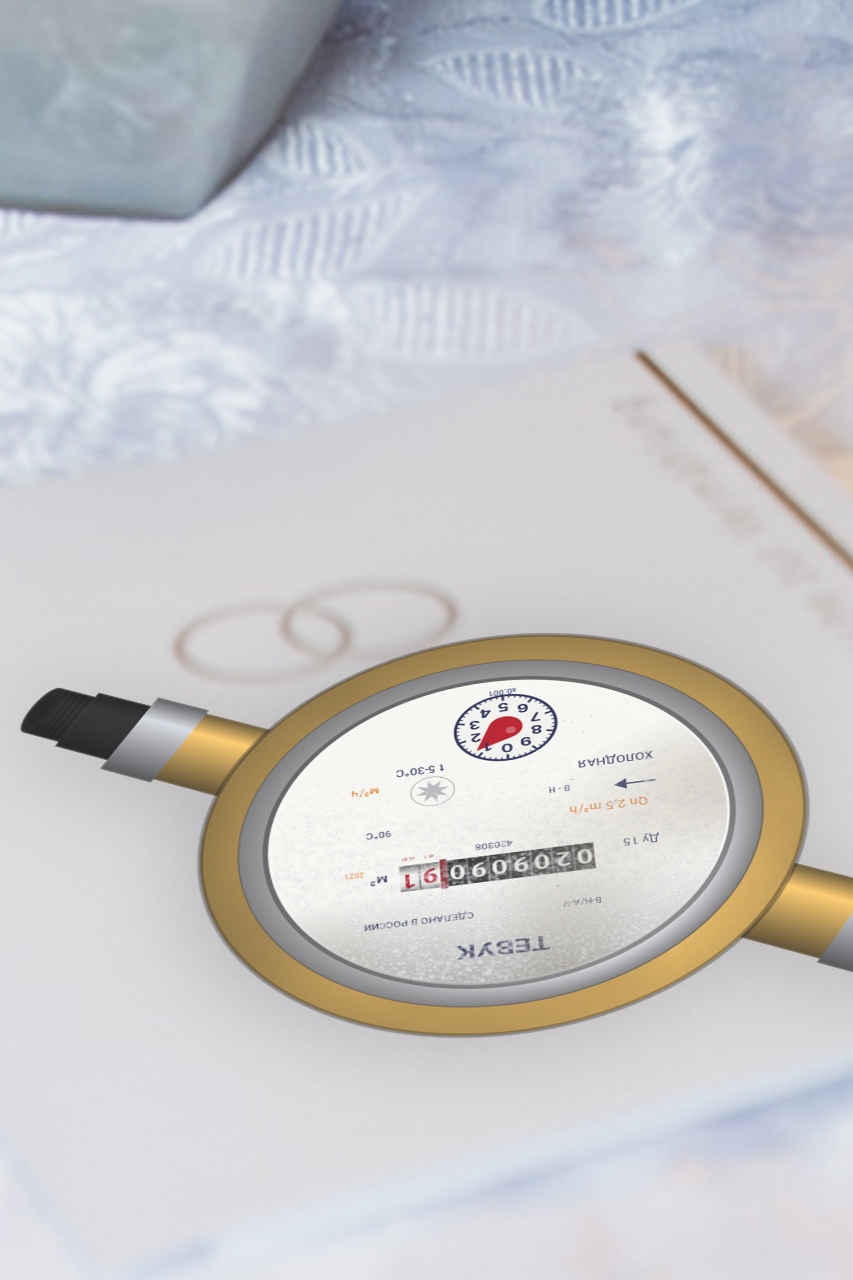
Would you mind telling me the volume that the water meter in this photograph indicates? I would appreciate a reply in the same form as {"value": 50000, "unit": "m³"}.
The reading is {"value": 209090.911, "unit": "m³"}
